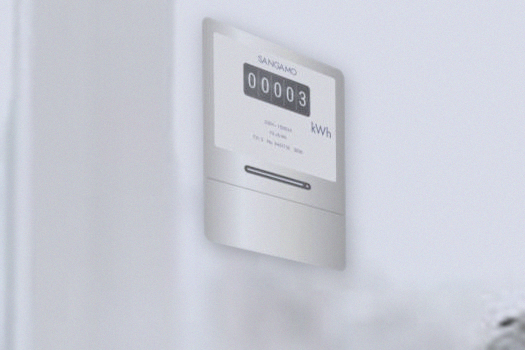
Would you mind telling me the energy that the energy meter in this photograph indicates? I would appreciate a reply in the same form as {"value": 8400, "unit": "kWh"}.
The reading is {"value": 3, "unit": "kWh"}
